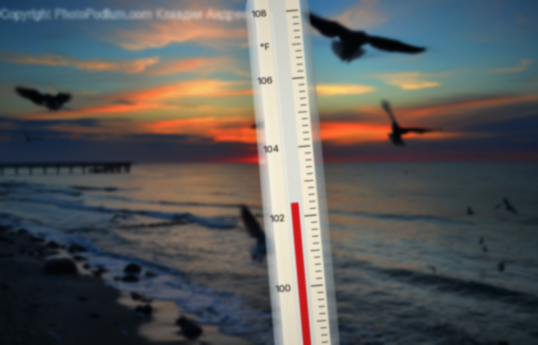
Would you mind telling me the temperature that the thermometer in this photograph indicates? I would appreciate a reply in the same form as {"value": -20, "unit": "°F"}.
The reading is {"value": 102.4, "unit": "°F"}
